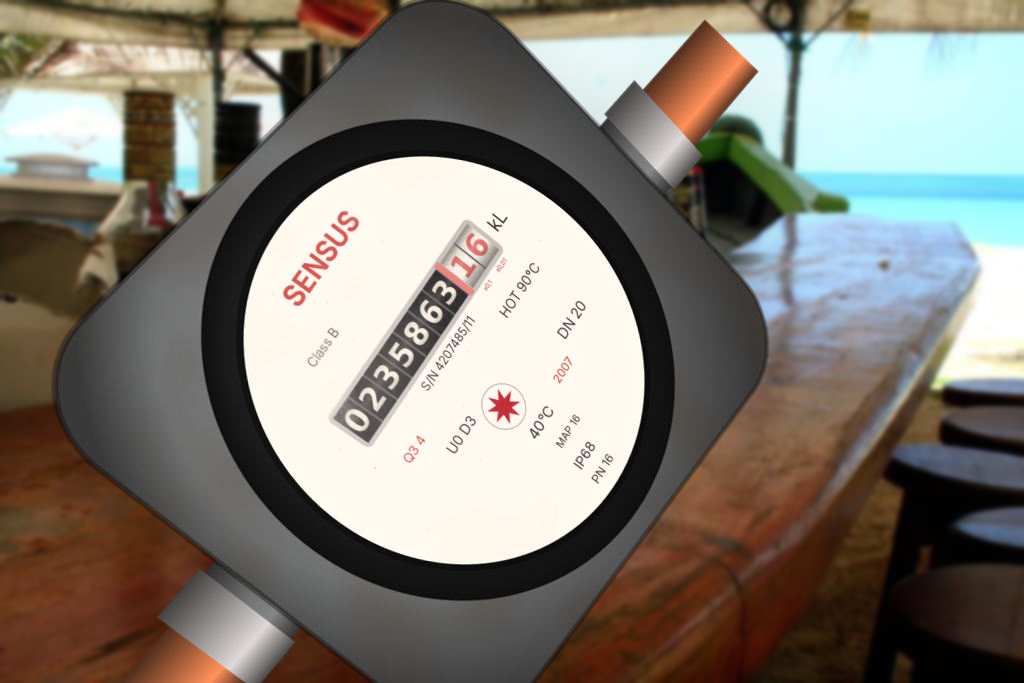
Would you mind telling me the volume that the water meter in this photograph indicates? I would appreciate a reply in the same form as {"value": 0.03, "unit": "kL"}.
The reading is {"value": 235863.16, "unit": "kL"}
